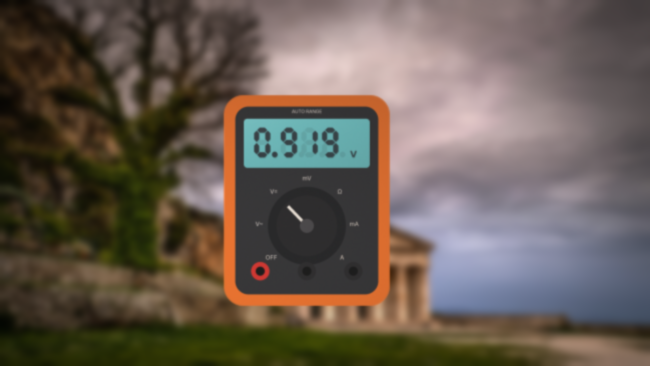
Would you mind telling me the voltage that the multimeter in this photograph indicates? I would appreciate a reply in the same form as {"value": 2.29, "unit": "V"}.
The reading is {"value": 0.919, "unit": "V"}
